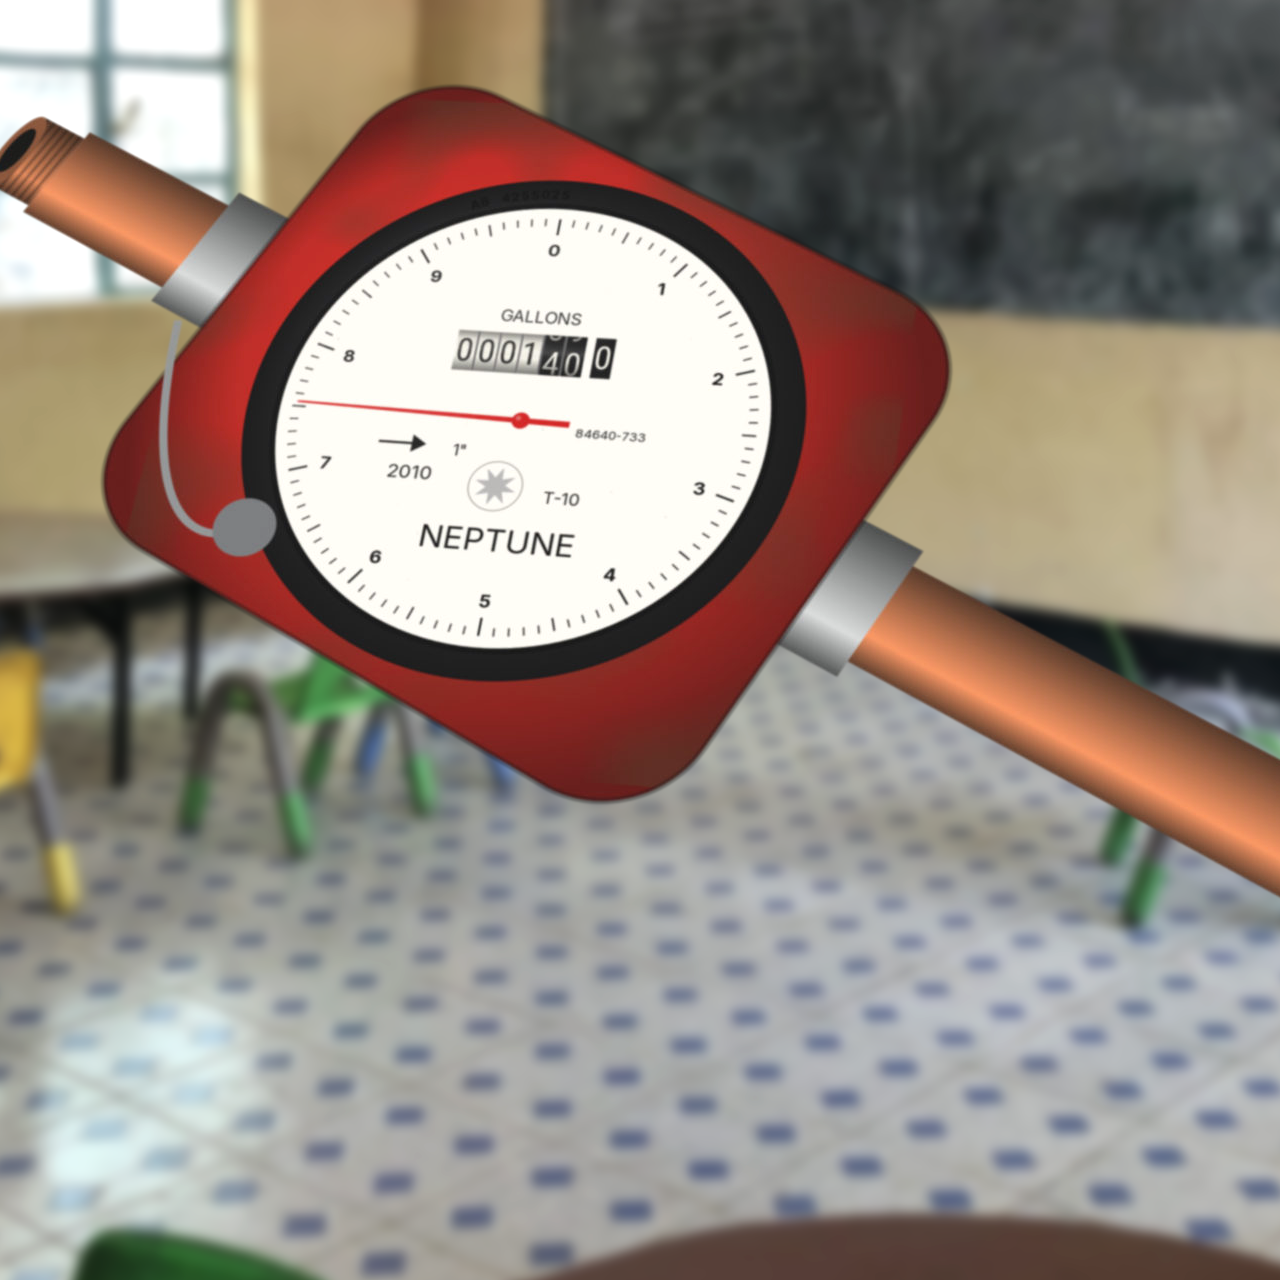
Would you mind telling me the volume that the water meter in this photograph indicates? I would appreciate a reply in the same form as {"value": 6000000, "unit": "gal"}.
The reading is {"value": 1397.5, "unit": "gal"}
